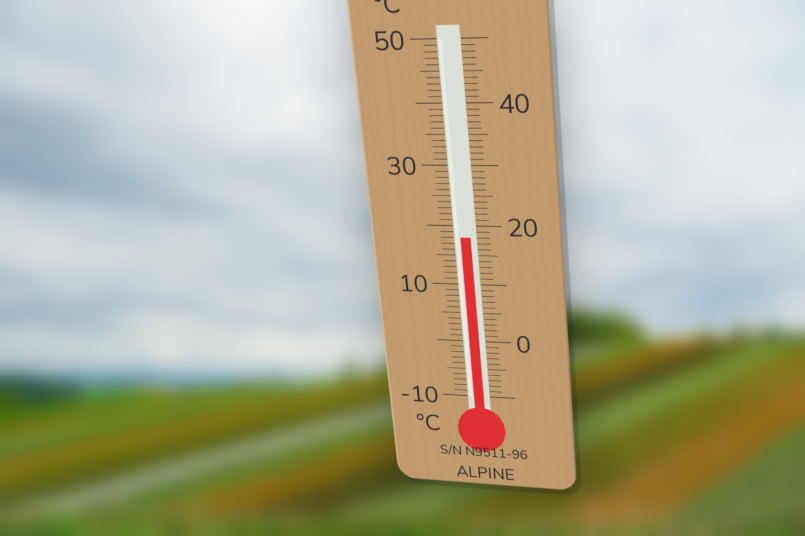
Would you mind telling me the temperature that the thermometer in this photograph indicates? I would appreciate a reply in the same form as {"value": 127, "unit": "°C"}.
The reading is {"value": 18, "unit": "°C"}
